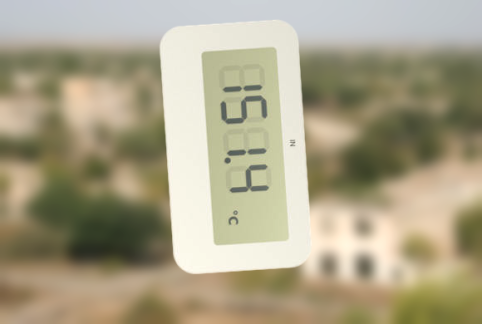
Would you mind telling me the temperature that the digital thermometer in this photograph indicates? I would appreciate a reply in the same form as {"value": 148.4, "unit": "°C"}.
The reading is {"value": 151.4, "unit": "°C"}
